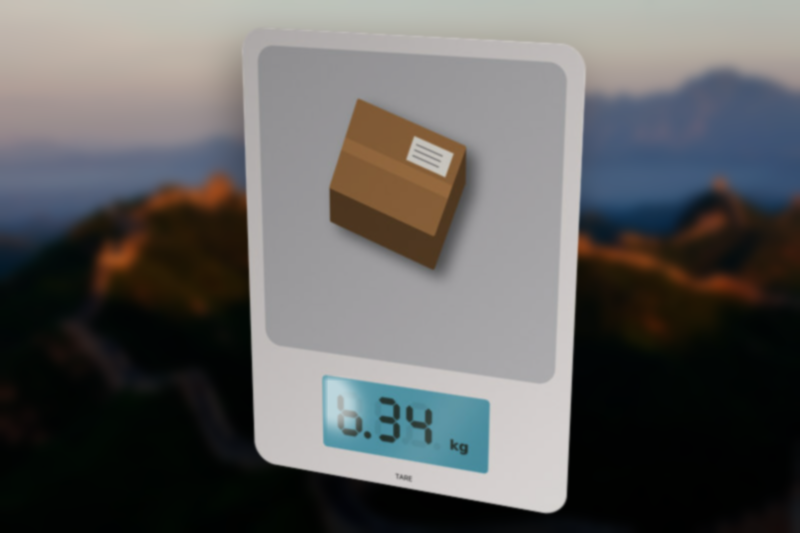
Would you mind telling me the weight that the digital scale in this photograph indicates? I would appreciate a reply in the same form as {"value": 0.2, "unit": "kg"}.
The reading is {"value": 6.34, "unit": "kg"}
